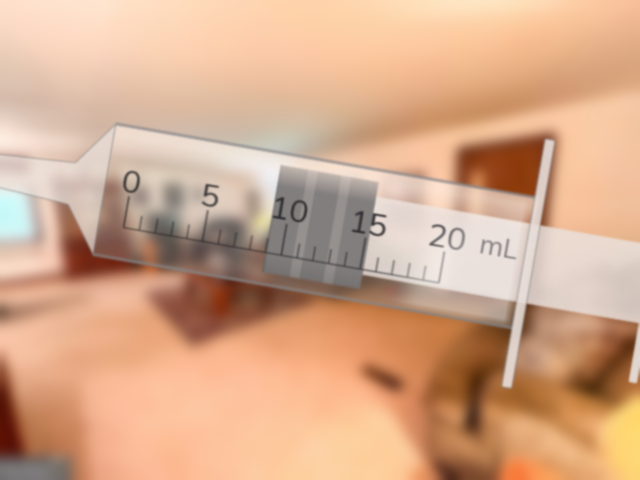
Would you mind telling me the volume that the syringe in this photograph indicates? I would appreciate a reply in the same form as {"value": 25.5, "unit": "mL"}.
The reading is {"value": 9, "unit": "mL"}
